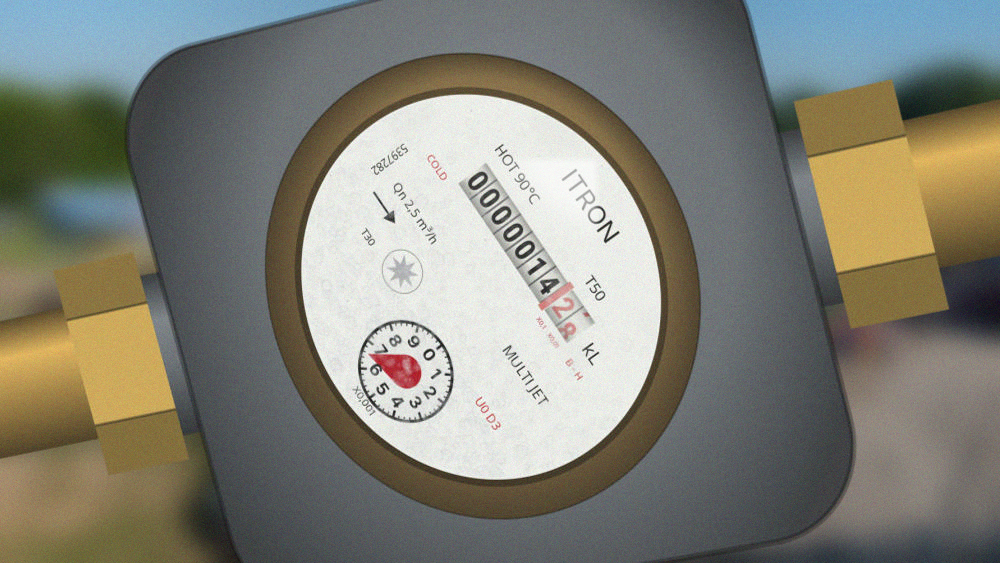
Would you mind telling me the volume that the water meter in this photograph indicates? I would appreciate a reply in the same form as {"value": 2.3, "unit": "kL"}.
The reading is {"value": 14.276, "unit": "kL"}
